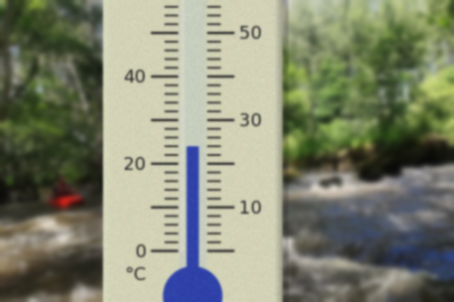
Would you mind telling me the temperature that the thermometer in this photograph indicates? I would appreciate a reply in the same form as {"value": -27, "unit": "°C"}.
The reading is {"value": 24, "unit": "°C"}
